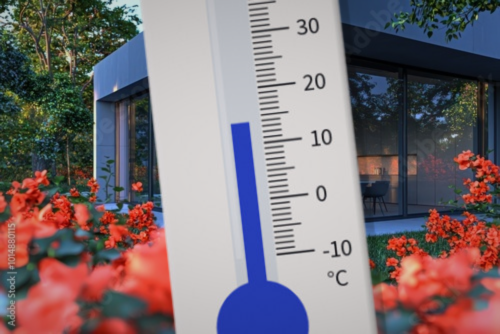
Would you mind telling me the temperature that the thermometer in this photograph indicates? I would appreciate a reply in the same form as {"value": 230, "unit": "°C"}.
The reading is {"value": 14, "unit": "°C"}
